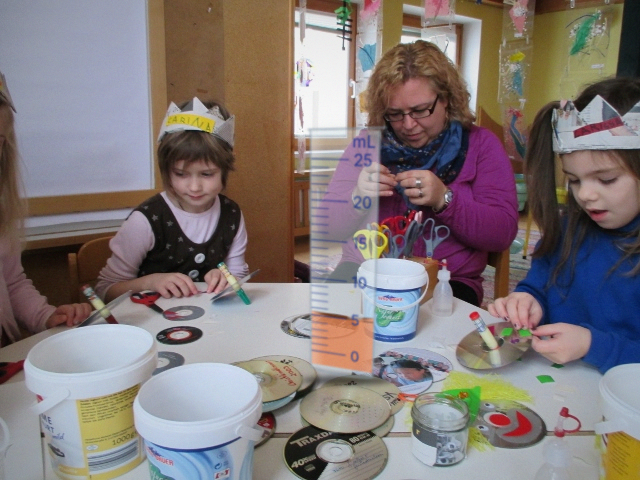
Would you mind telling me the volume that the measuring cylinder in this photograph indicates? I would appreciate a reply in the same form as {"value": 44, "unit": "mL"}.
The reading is {"value": 5, "unit": "mL"}
